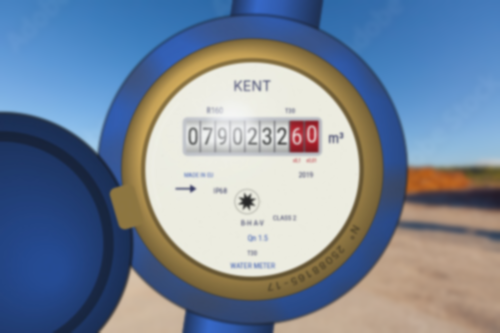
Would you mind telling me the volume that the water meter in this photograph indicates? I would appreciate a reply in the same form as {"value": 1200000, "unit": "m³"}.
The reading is {"value": 790232.60, "unit": "m³"}
